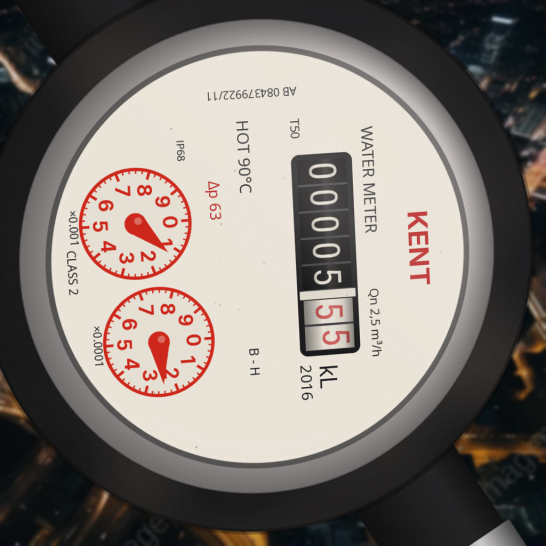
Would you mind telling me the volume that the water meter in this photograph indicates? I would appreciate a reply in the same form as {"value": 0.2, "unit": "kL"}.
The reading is {"value": 5.5512, "unit": "kL"}
